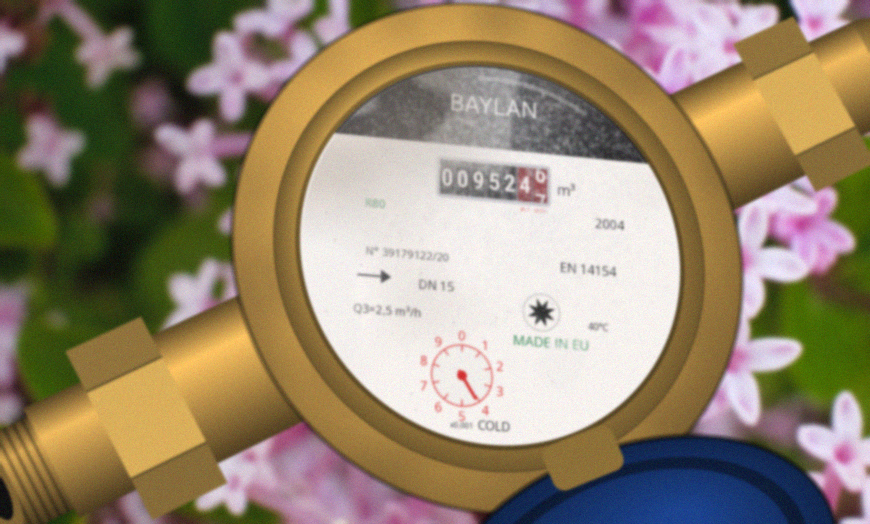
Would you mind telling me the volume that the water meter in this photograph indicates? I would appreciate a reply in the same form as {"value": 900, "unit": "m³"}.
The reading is {"value": 952.464, "unit": "m³"}
